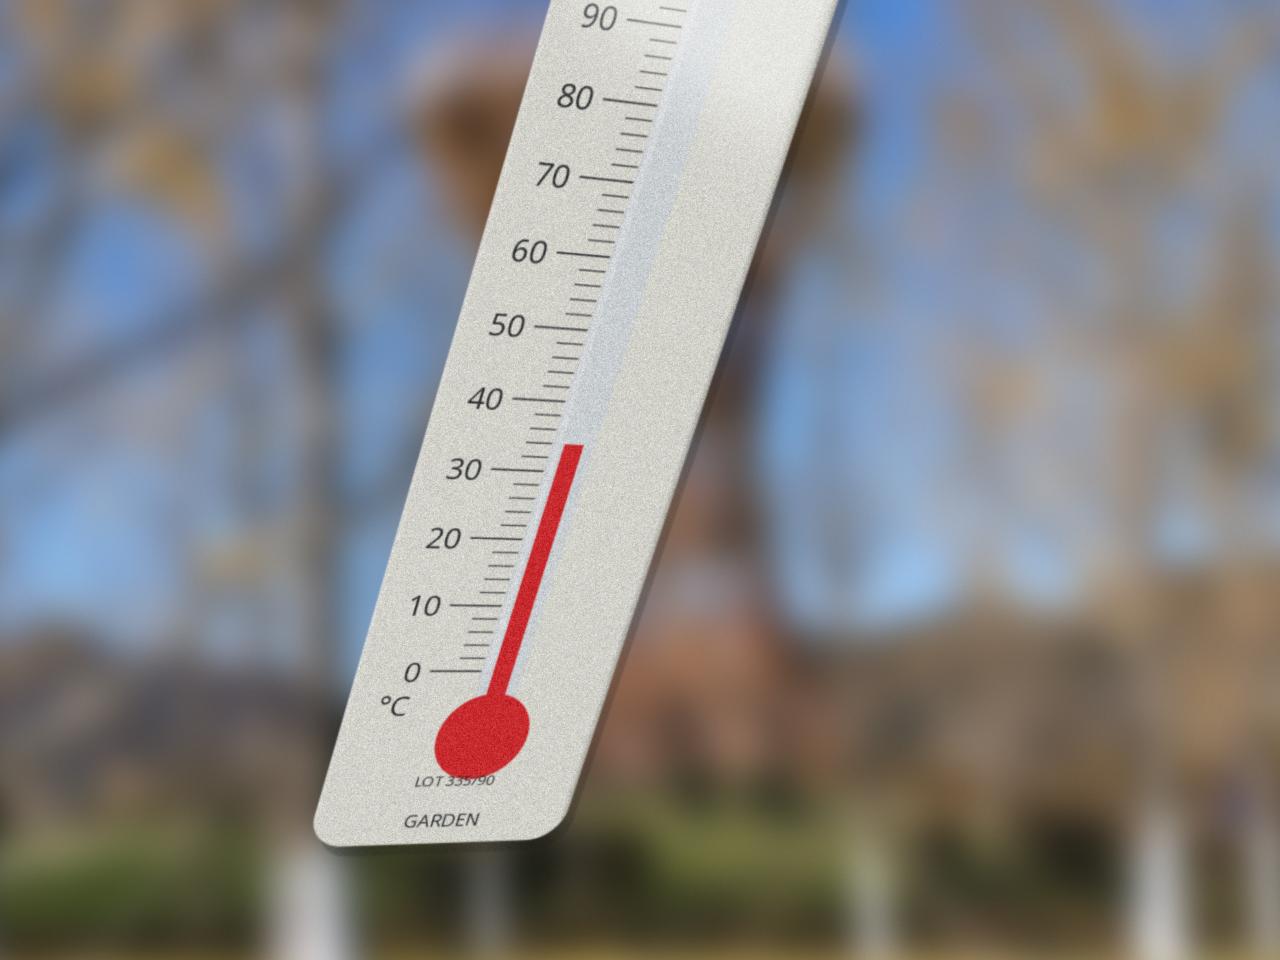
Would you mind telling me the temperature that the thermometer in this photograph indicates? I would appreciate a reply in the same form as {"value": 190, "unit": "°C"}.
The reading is {"value": 34, "unit": "°C"}
